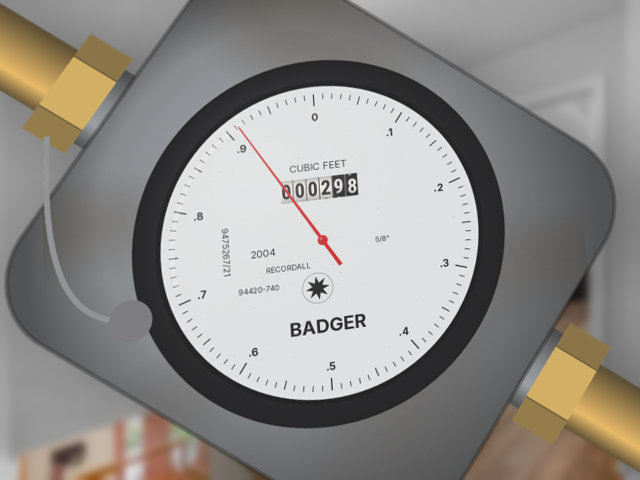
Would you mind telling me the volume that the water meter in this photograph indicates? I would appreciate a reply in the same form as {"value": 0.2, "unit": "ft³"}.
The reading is {"value": 297.91, "unit": "ft³"}
